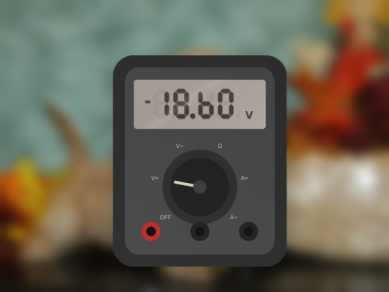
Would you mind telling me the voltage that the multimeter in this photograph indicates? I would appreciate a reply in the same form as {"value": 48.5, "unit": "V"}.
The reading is {"value": -18.60, "unit": "V"}
